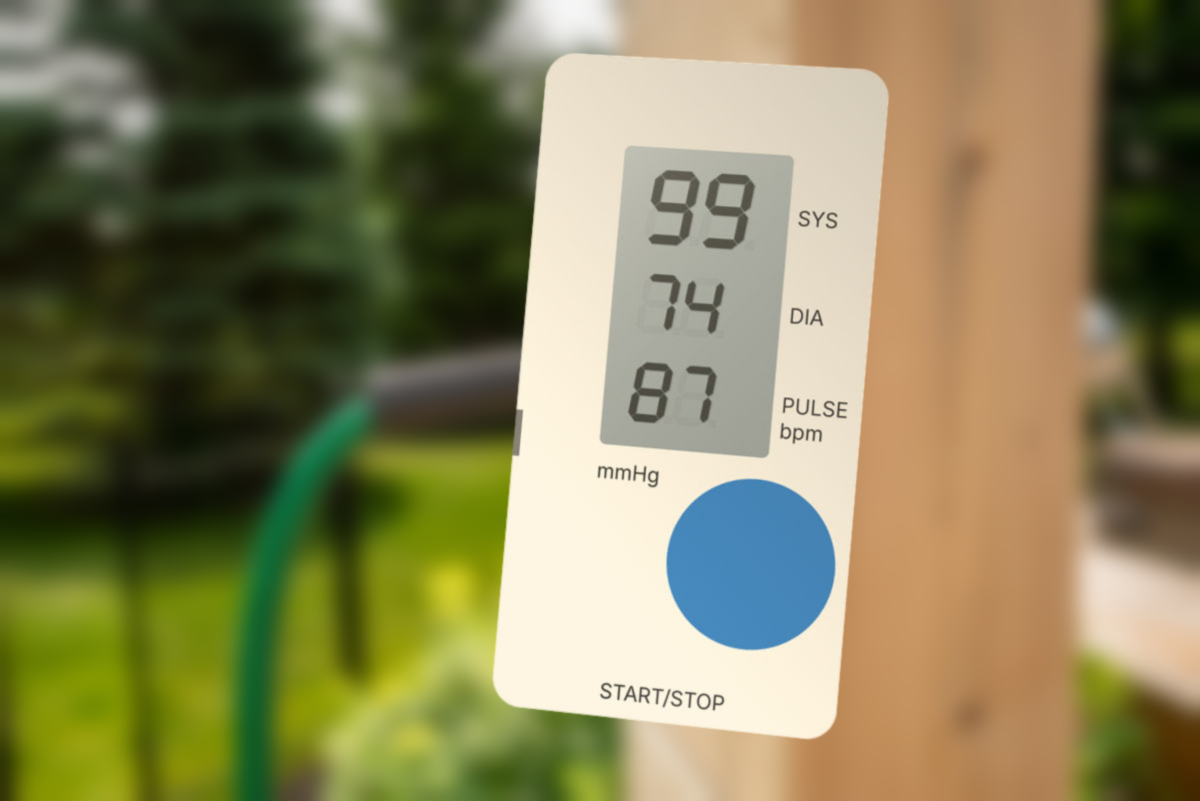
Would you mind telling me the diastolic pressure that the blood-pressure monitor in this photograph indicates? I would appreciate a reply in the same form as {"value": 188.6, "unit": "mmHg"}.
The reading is {"value": 74, "unit": "mmHg"}
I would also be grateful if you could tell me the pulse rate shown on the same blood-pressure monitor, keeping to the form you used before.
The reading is {"value": 87, "unit": "bpm"}
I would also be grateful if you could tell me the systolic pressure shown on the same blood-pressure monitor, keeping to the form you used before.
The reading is {"value": 99, "unit": "mmHg"}
